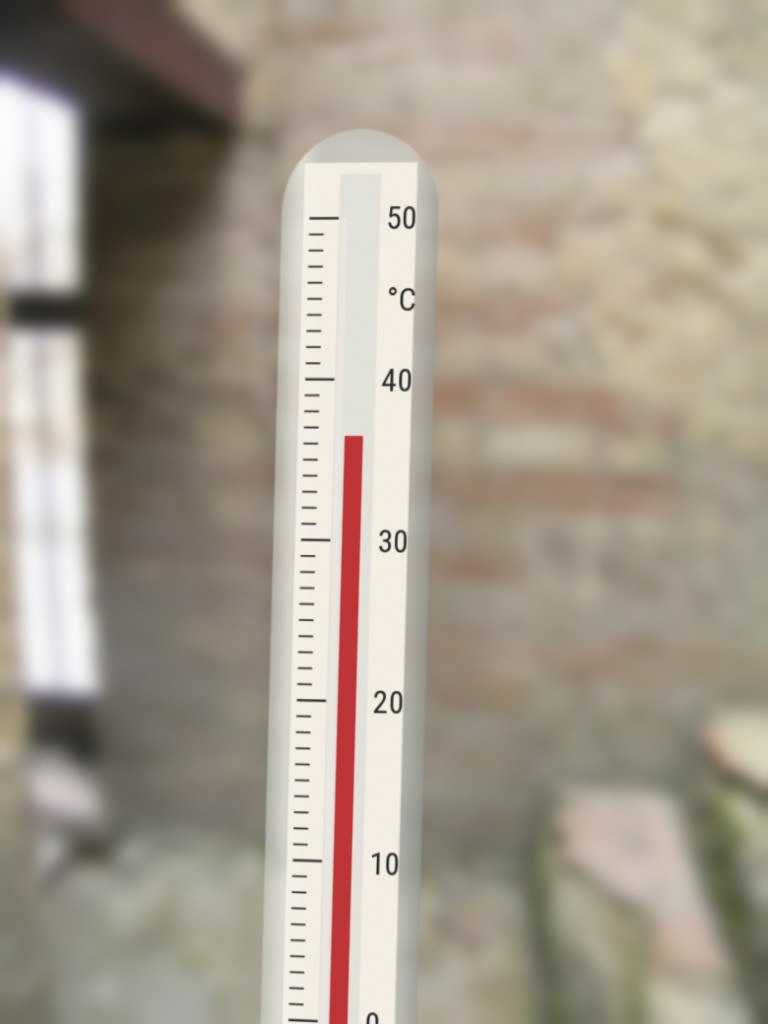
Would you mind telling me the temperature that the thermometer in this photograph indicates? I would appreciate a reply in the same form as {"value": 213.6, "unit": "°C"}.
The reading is {"value": 36.5, "unit": "°C"}
